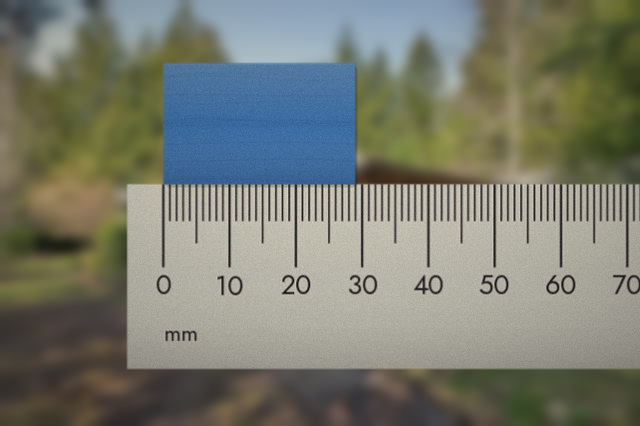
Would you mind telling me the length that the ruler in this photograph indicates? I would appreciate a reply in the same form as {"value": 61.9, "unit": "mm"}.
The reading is {"value": 29, "unit": "mm"}
